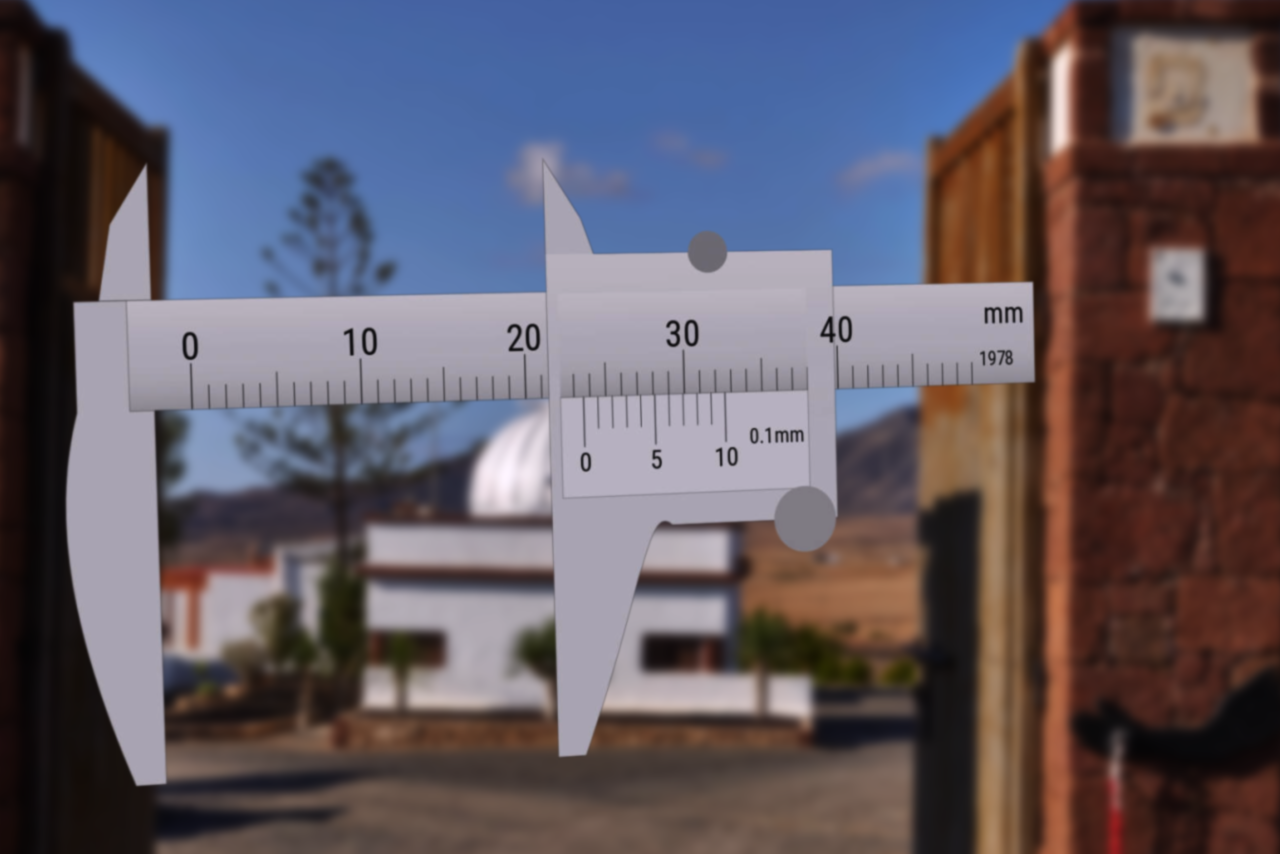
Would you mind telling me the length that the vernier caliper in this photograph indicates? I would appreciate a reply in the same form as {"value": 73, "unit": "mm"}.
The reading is {"value": 23.6, "unit": "mm"}
